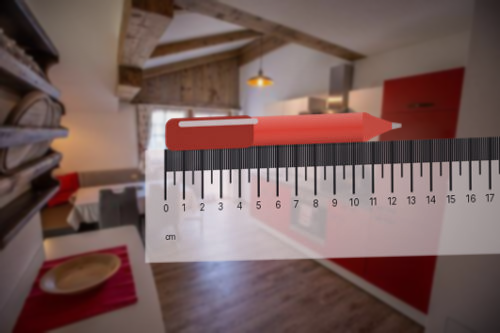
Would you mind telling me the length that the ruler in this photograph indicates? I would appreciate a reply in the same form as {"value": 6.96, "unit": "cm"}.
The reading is {"value": 12.5, "unit": "cm"}
